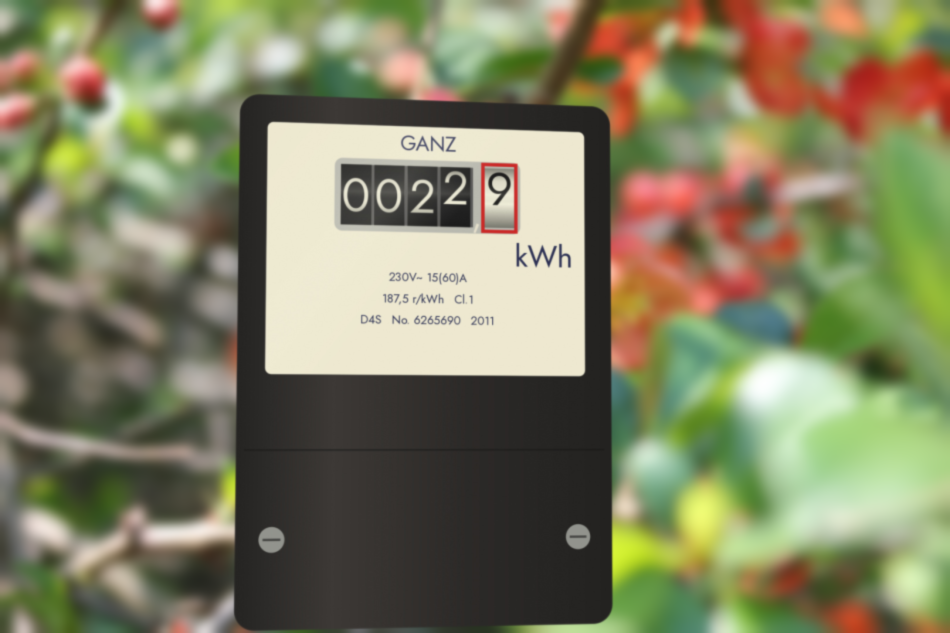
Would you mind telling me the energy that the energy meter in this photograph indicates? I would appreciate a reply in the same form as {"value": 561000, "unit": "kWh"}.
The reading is {"value": 22.9, "unit": "kWh"}
